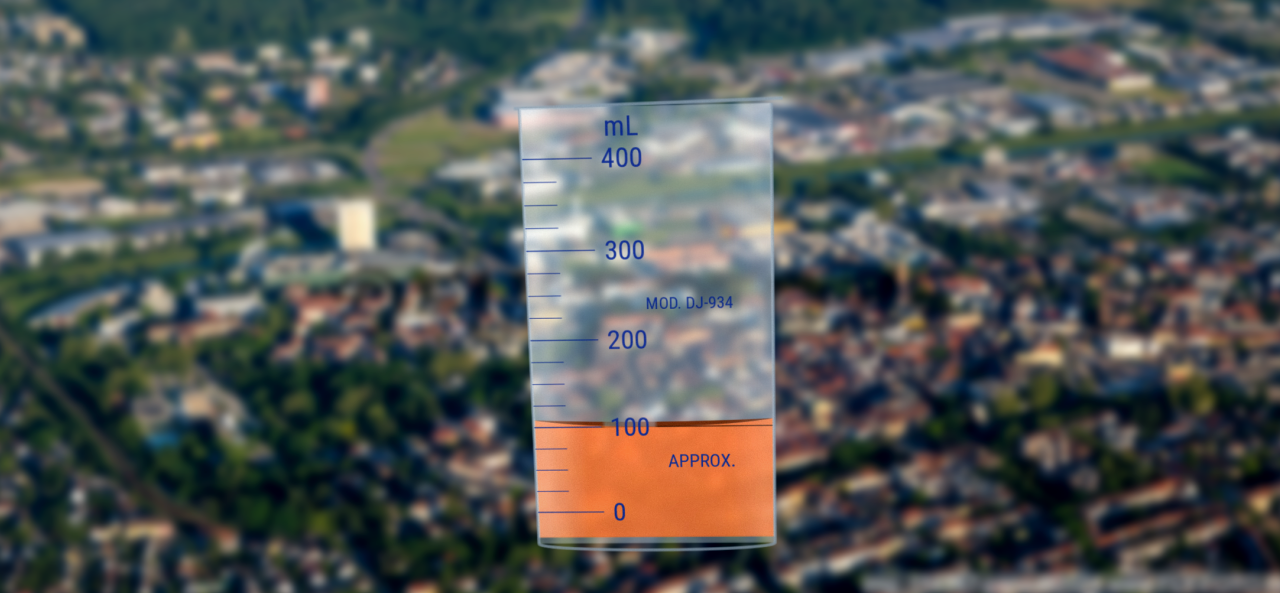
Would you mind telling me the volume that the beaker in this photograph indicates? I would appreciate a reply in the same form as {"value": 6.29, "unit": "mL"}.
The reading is {"value": 100, "unit": "mL"}
